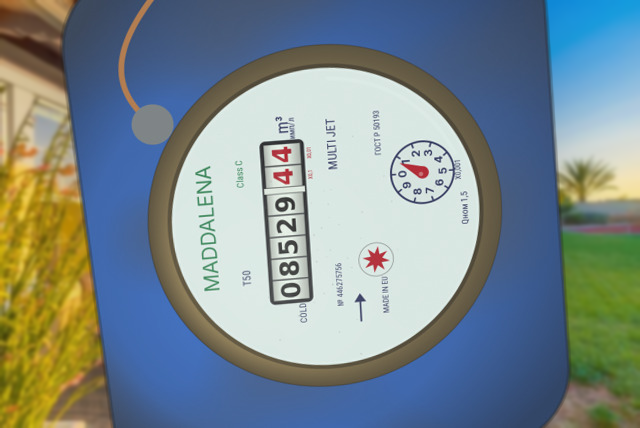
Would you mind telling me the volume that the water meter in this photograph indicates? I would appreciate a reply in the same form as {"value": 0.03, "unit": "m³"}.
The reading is {"value": 8529.440, "unit": "m³"}
